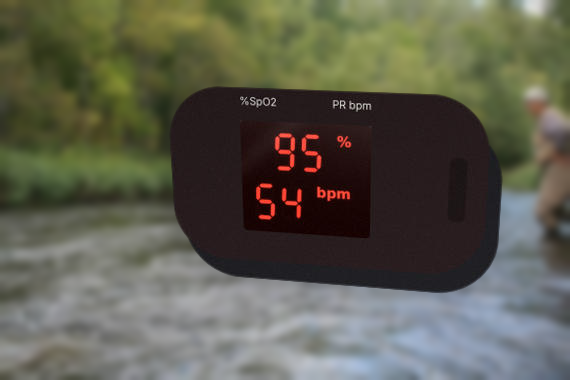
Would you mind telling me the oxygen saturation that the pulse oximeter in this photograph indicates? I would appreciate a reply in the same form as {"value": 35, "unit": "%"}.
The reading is {"value": 95, "unit": "%"}
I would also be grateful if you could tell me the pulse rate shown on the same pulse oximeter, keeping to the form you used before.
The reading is {"value": 54, "unit": "bpm"}
